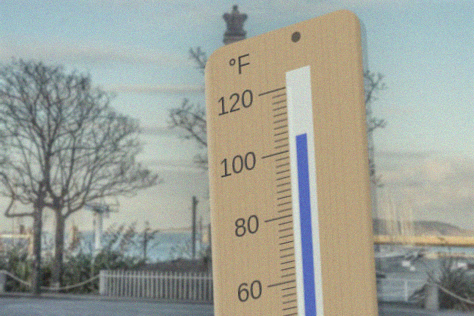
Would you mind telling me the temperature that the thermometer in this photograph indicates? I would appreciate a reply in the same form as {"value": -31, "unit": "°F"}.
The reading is {"value": 104, "unit": "°F"}
